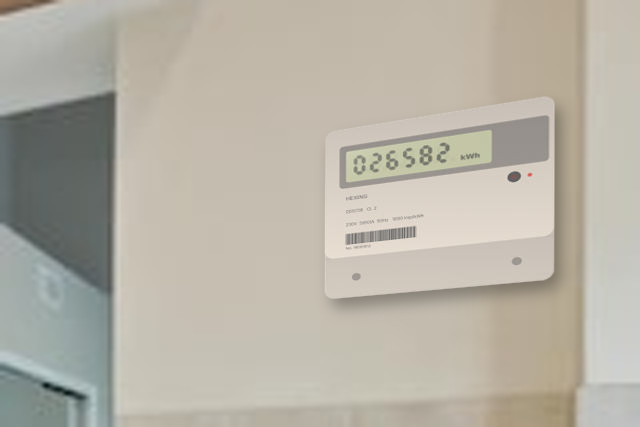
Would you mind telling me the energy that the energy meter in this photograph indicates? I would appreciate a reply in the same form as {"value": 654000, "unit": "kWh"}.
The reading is {"value": 26582, "unit": "kWh"}
